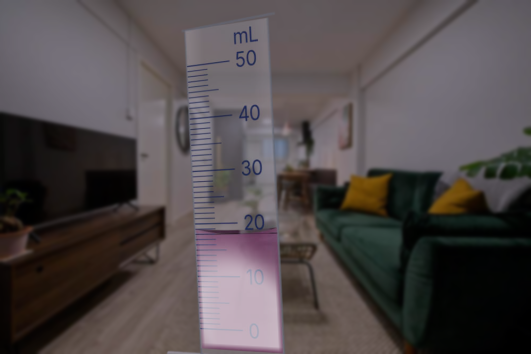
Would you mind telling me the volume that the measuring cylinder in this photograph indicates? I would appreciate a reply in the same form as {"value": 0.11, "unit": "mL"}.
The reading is {"value": 18, "unit": "mL"}
